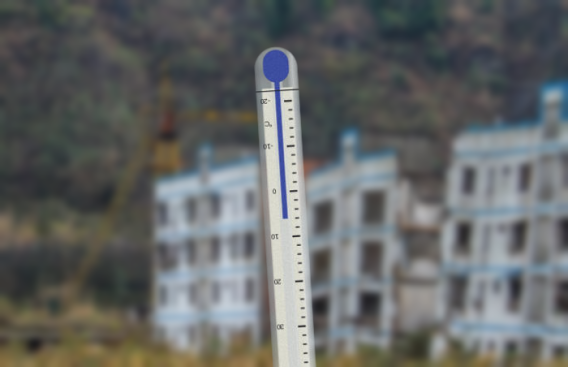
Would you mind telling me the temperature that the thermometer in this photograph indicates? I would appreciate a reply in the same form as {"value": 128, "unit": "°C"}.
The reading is {"value": 6, "unit": "°C"}
